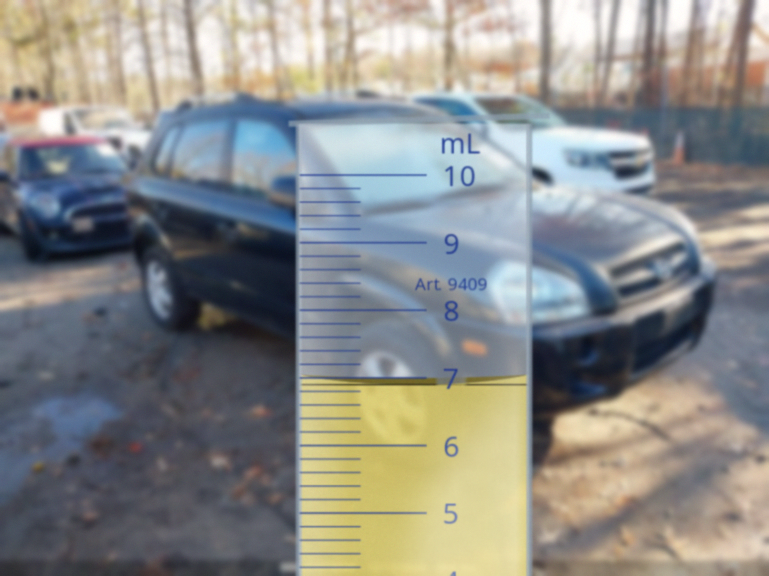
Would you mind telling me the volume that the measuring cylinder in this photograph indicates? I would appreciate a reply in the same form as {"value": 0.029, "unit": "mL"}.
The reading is {"value": 6.9, "unit": "mL"}
